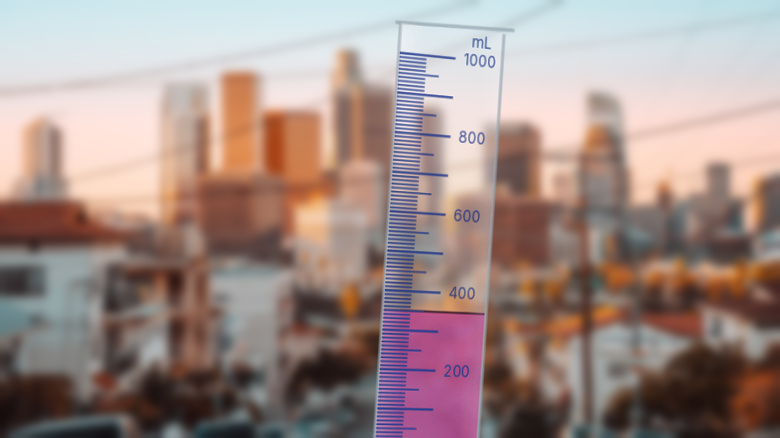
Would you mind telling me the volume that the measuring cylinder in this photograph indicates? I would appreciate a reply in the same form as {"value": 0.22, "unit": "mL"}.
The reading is {"value": 350, "unit": "mL"}
